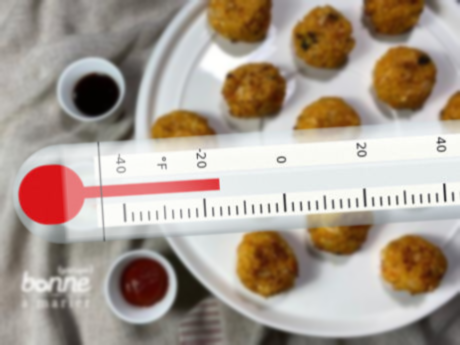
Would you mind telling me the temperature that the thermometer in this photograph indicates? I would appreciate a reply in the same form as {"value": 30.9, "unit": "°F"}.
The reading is {"value": -16, "unit": "°F"}
